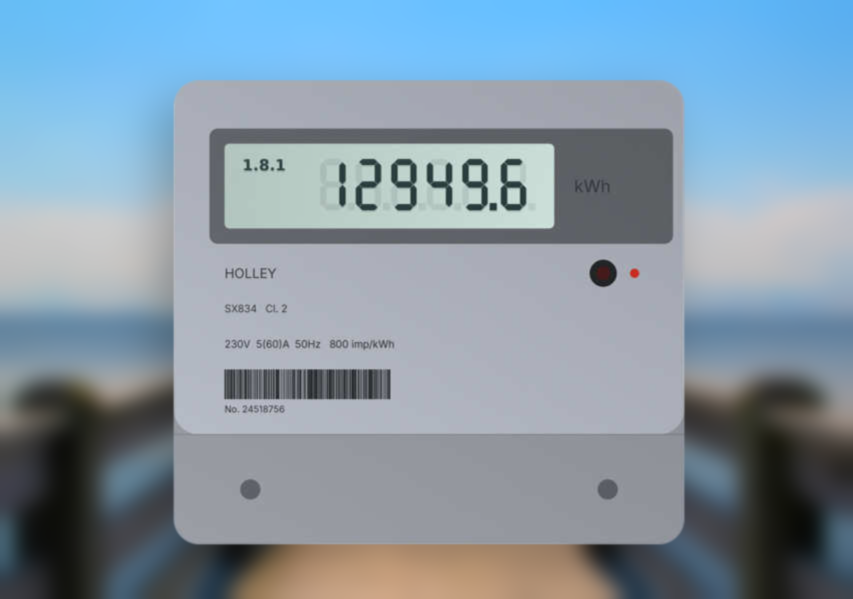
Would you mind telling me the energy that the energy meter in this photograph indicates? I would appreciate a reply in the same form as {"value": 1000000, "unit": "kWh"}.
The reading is {"value": 12949.6, "unit": "kWh"}
